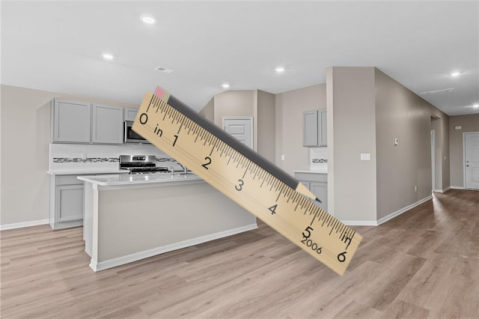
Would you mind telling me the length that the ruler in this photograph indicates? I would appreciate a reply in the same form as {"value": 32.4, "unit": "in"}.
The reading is {"value": 5, "unit": "in"}
